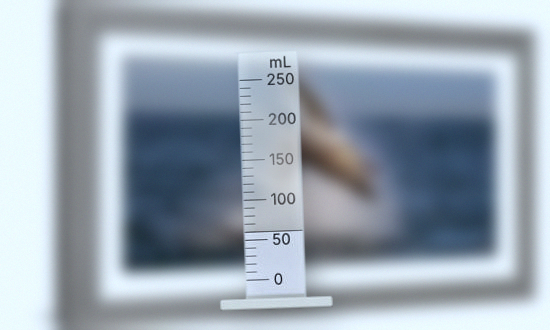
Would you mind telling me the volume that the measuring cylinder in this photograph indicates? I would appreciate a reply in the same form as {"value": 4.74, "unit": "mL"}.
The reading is {"value": 60, "unit": "mL"}
